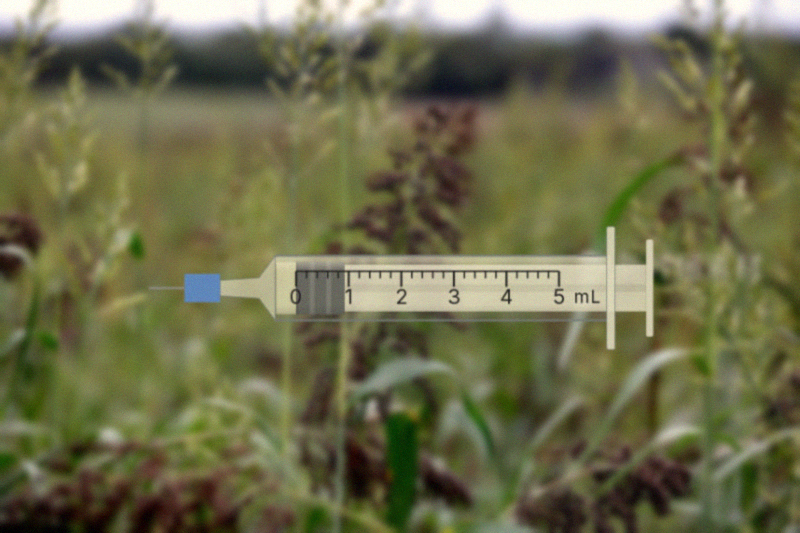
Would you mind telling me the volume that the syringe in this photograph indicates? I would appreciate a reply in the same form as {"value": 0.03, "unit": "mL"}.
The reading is {"value": 0, "unit": "mL"}
